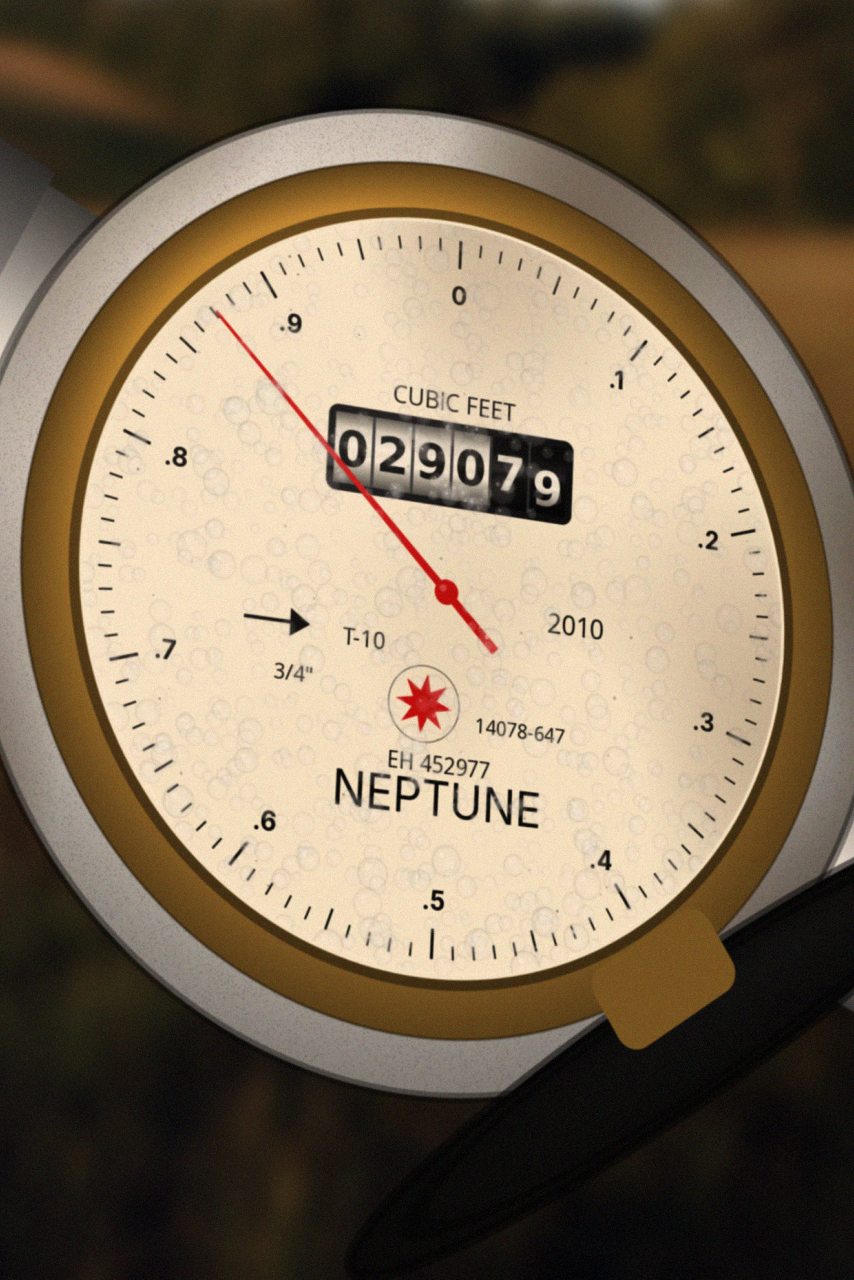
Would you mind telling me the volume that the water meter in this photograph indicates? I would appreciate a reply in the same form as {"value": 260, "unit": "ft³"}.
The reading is {"value": 29078.87, "unit": "ft³"}
